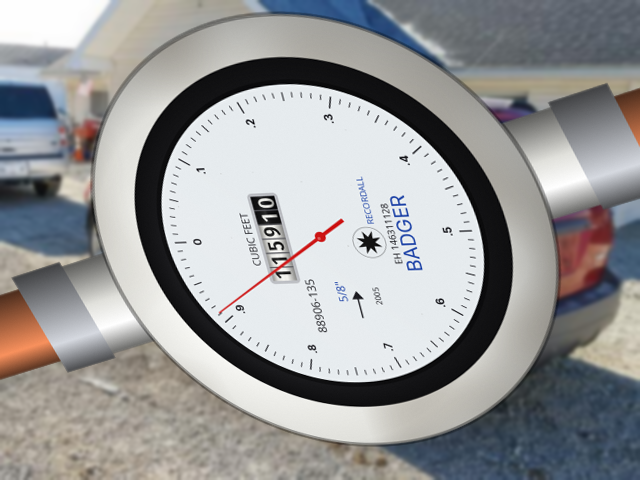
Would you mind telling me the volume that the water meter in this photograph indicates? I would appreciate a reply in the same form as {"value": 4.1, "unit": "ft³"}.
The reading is {"value": 115909.91, "unit": "ft³"}
